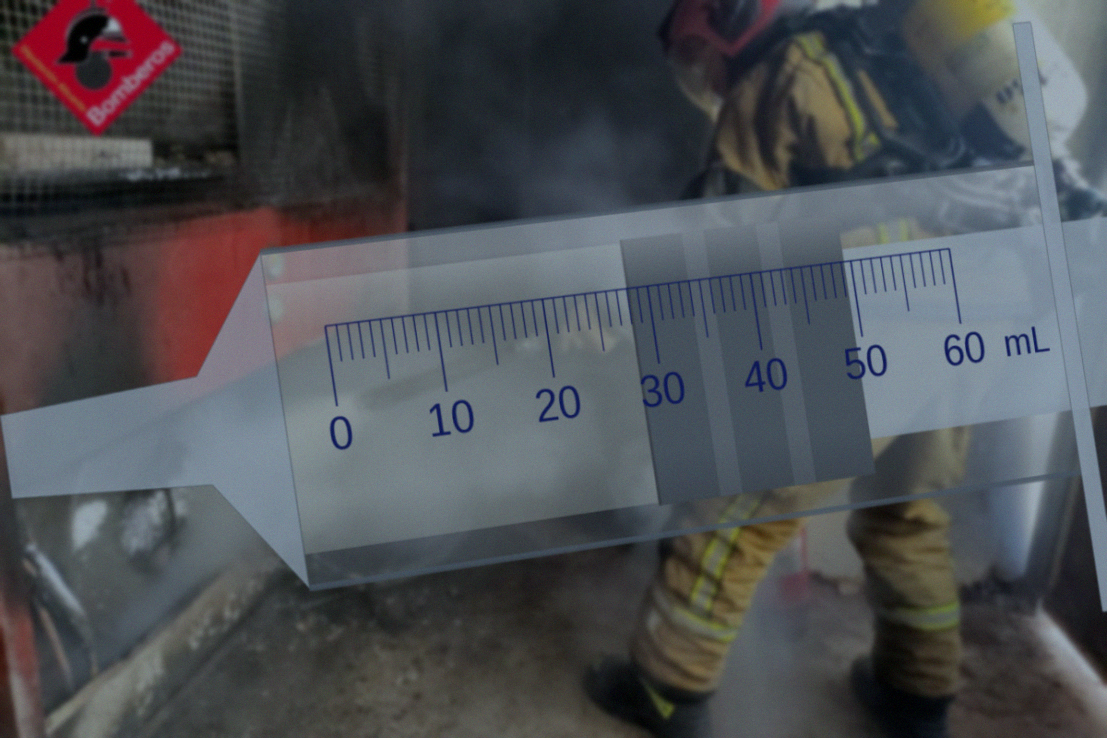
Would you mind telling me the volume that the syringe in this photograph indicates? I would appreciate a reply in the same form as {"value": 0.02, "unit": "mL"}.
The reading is {"value": 28, "unit": "mL"}
